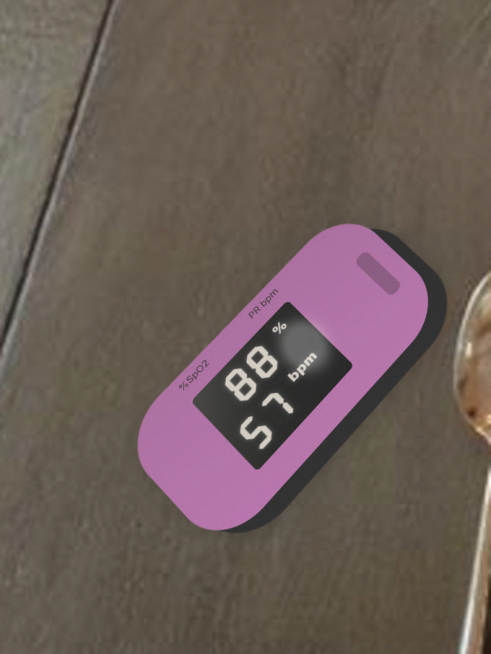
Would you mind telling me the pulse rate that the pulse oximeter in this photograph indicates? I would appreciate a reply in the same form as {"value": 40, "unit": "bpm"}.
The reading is {"value": 57, "unit": "bpm"}
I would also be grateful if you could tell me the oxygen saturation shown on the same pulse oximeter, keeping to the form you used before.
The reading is {"value": 88, "unit": "%"}
